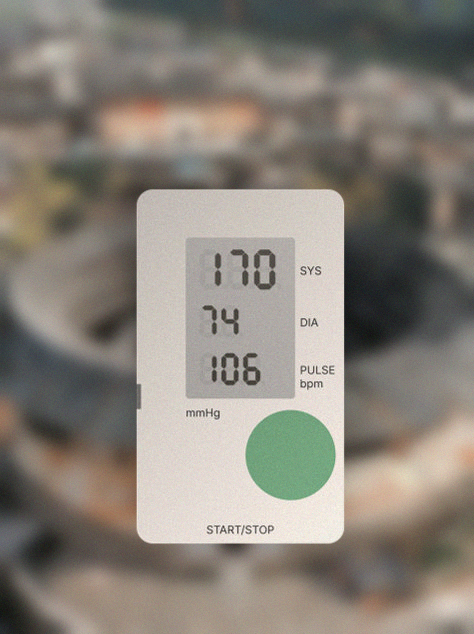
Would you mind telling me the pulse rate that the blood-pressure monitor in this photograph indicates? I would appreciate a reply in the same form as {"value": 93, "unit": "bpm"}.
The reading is {"value": 106, "unit": "bpm"}
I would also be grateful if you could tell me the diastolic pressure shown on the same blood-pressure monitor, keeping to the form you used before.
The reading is {"value": 74, "unit": "mmHg"}
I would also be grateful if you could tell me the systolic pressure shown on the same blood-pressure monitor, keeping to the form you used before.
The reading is {"value": 170, "unit": "mmHg"}
